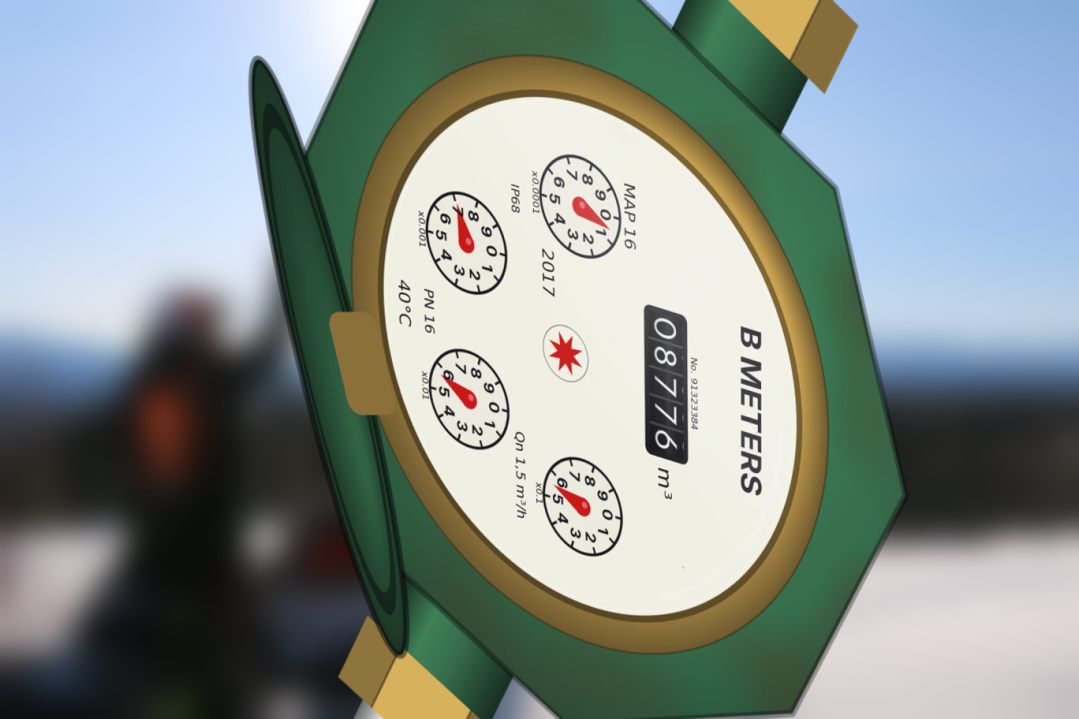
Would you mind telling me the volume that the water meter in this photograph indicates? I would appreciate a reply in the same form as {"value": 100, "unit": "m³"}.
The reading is {"value": 8776.5570, "unit": "m³"}
